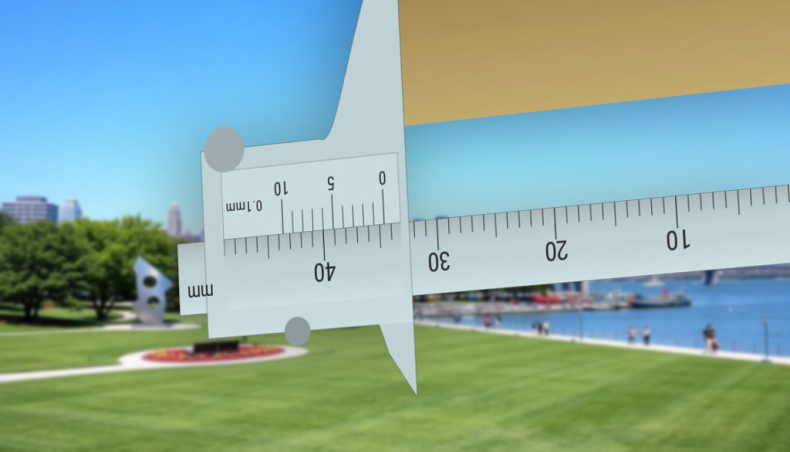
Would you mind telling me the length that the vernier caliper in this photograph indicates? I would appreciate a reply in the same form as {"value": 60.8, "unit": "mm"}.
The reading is {"value": 34.6, "unit": "mm"}
